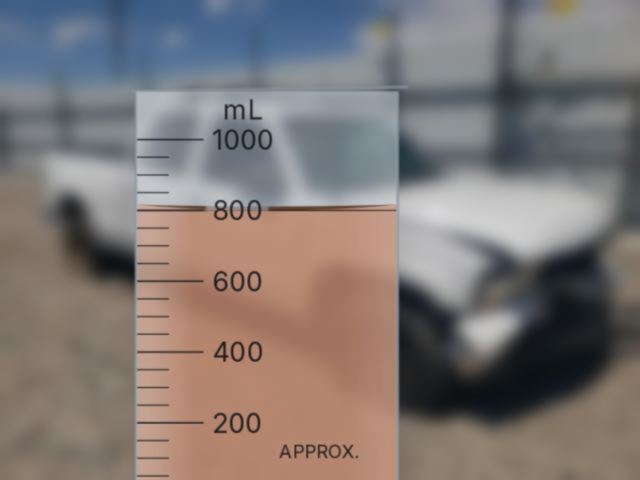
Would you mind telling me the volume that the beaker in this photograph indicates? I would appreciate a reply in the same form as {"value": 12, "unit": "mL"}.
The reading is {"value": 800, "unit": "mL"}
